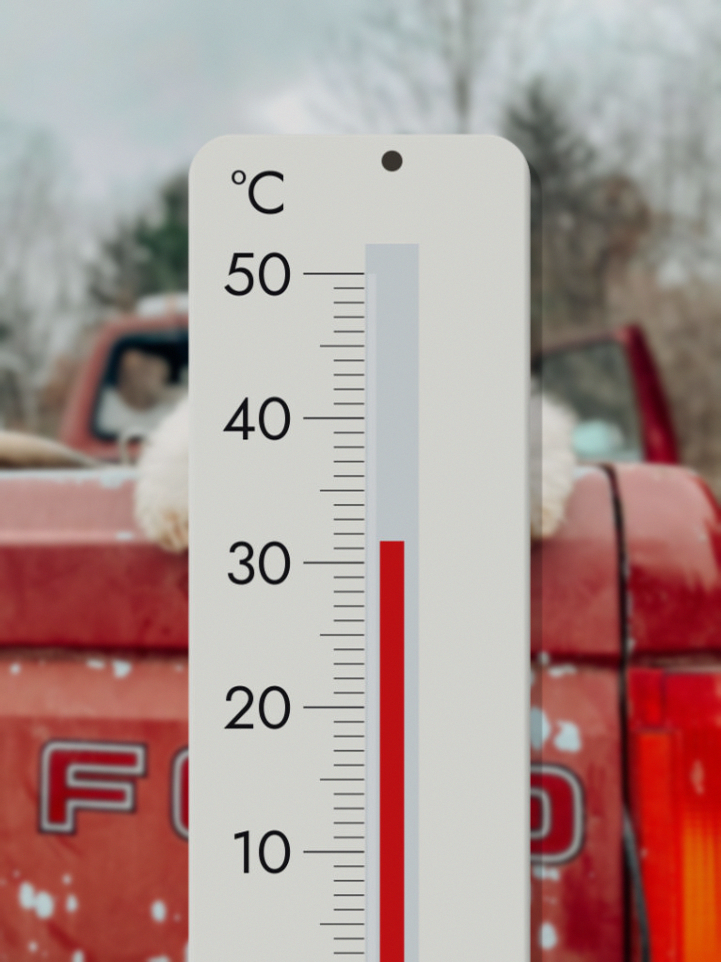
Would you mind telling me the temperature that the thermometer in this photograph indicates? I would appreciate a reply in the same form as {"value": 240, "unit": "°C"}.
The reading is {"value": 31.5, "unit": "°C"}
